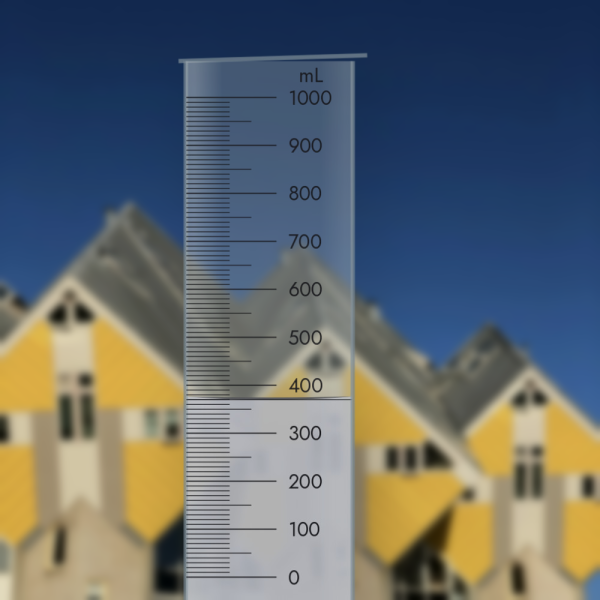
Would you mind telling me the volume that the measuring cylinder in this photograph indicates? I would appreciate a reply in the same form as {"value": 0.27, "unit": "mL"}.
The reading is {"value": 370, "unit": "mL"}
